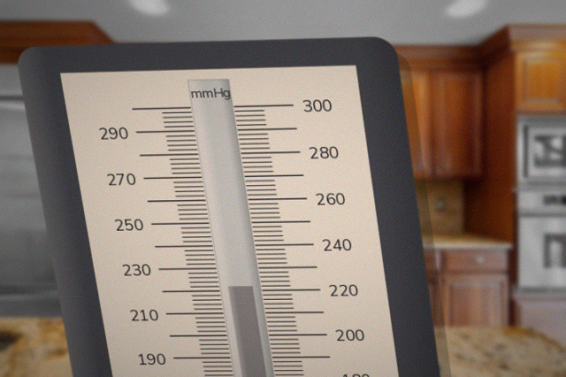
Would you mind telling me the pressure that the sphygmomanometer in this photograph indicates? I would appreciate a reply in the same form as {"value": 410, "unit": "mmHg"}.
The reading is {"value": 222, "unit": "mmHg"}
